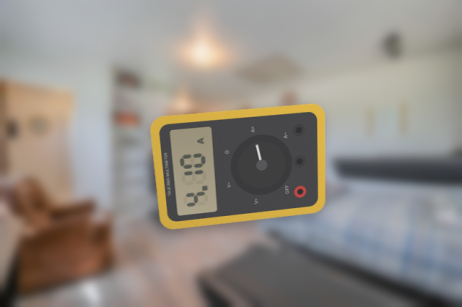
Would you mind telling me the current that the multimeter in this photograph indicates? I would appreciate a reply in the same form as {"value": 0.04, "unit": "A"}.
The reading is {"value": 4.10, "unit": "A"}
